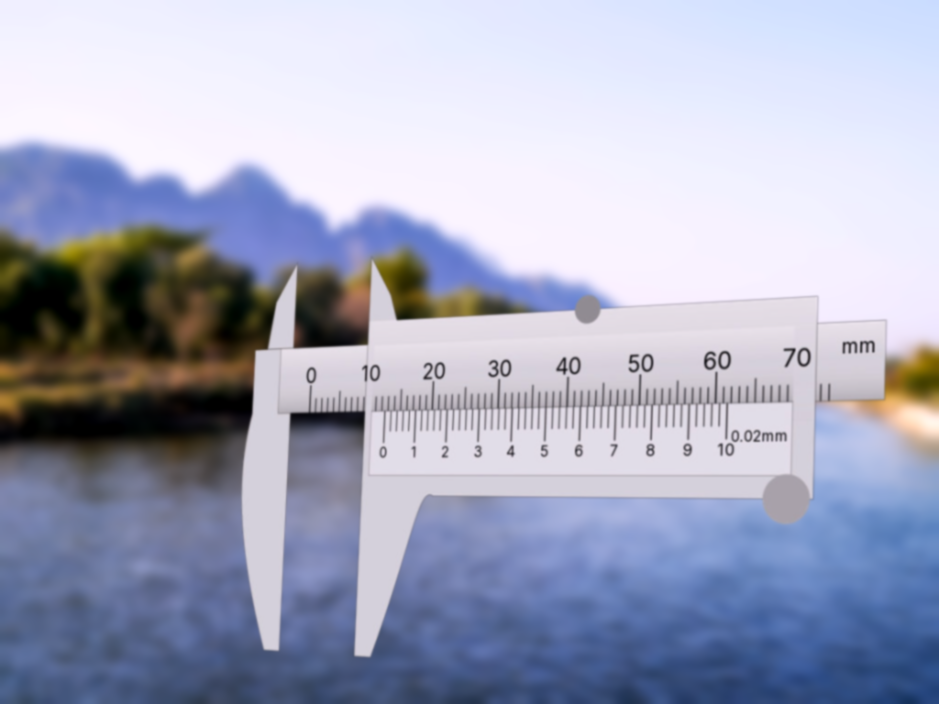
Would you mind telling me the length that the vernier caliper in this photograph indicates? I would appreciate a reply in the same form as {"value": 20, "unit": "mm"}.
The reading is {"value": 12.5, "unit": "mm"}
